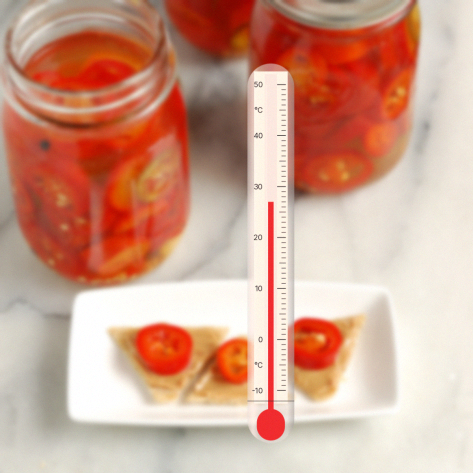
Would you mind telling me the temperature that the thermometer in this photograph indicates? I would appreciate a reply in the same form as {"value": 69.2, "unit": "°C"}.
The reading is {"value": 27, "unit": "°C"}
